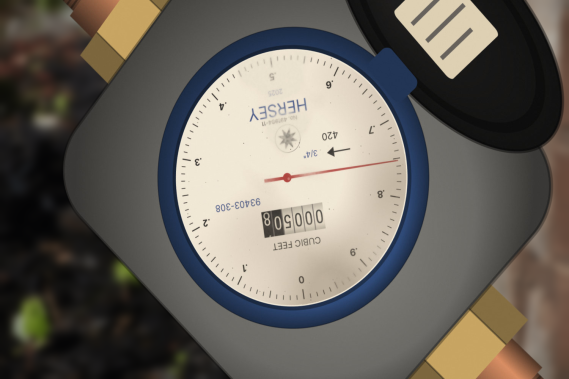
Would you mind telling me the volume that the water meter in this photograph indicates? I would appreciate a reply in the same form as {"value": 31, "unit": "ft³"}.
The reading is {"value": 507.75, "unit": "ft³"}
